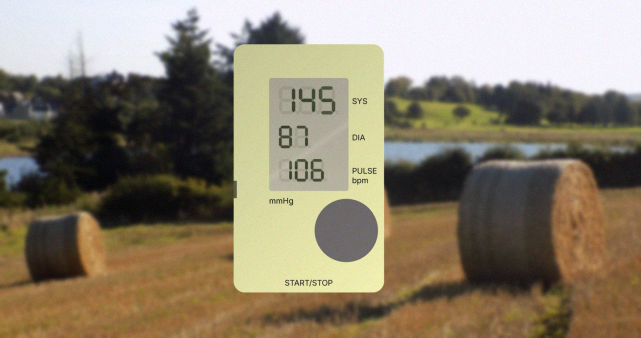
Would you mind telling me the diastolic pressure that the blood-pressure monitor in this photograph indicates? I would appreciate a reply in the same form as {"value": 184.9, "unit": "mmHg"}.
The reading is {"value": 87, "unit": "mmHg"}
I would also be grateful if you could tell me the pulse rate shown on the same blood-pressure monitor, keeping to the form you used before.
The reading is {"value": 106, "unit": "bpm"}
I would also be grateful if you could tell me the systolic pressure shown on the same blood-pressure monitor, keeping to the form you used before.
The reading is {"value": 145, "unit": "mmHg"}
